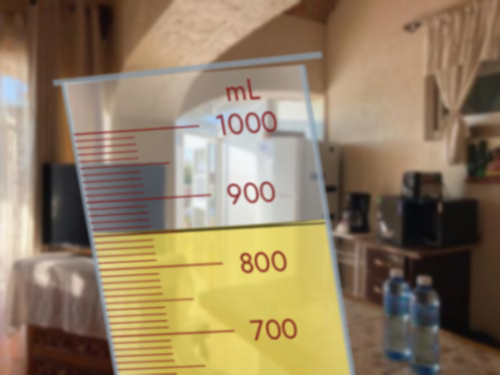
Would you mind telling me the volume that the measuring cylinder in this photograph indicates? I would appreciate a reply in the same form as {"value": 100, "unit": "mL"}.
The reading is {"value": 850, "unit": "mL"}
